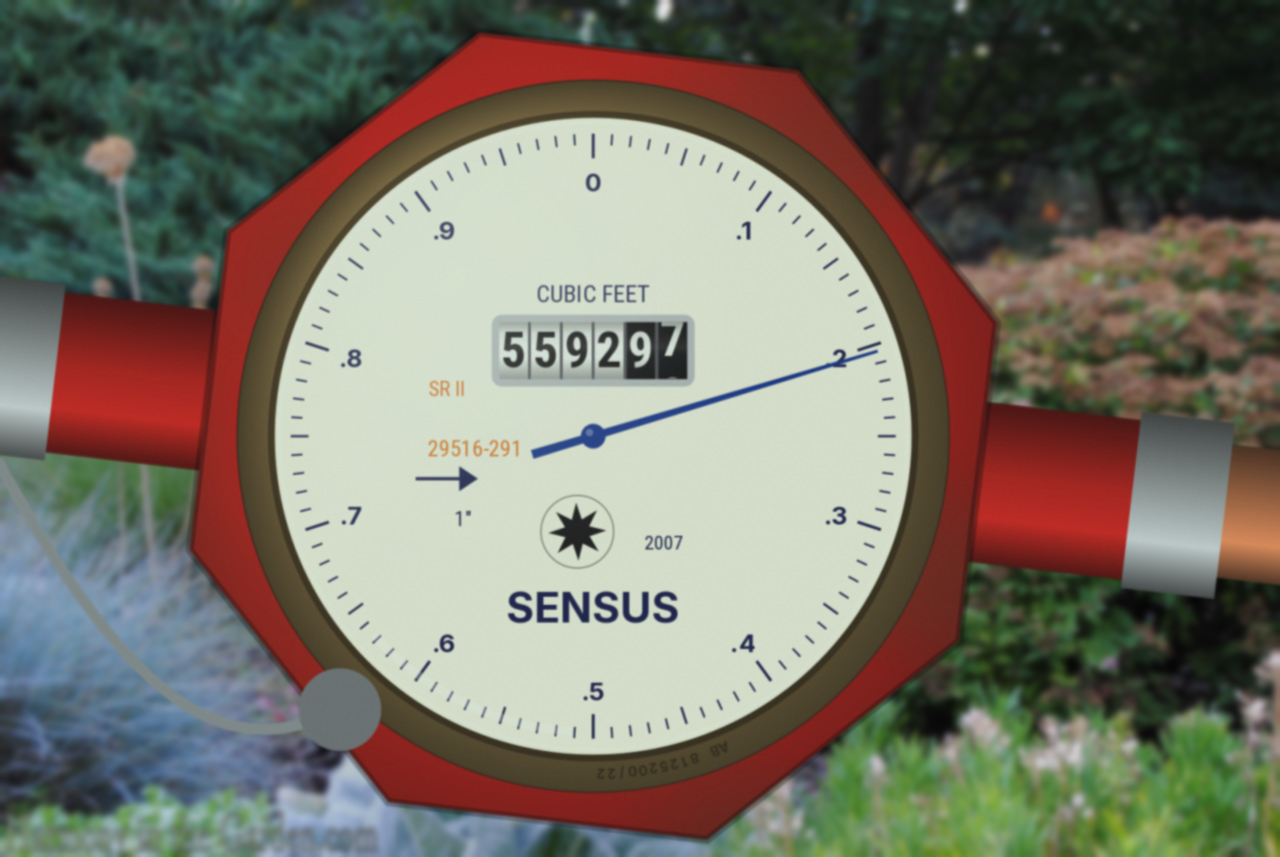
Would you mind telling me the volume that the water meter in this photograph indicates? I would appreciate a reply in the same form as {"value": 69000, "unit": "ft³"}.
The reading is {"value": 559297.20, "unit": "ft³"}
